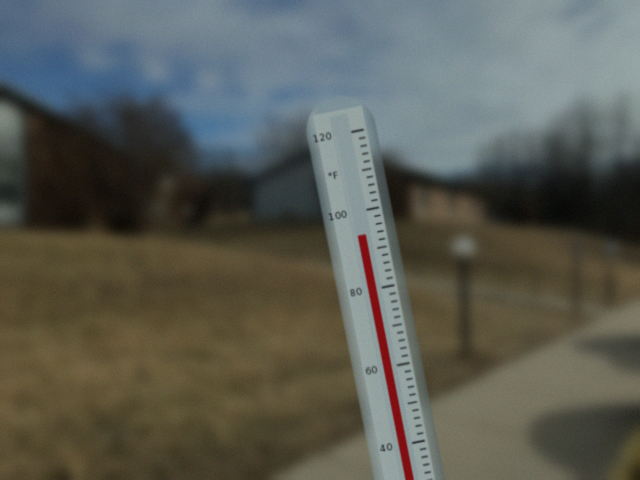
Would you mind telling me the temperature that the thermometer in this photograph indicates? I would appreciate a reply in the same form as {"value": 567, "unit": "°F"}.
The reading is {"value": 94, "unit": "°F"}
